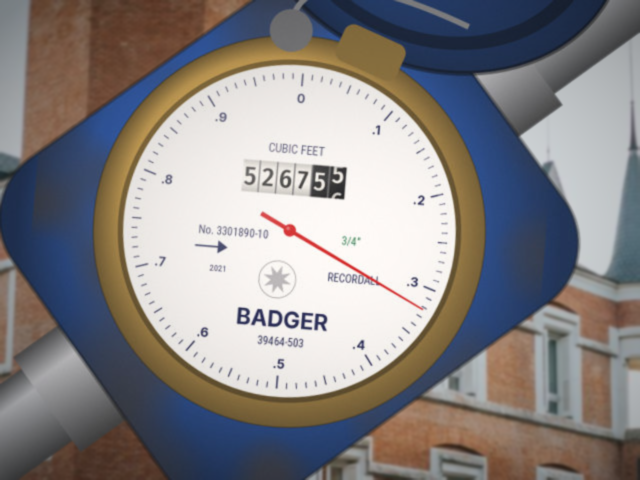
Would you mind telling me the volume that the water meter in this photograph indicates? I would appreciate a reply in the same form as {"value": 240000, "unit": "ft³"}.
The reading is {"value": 526755.32, "unit": "ft³"}
